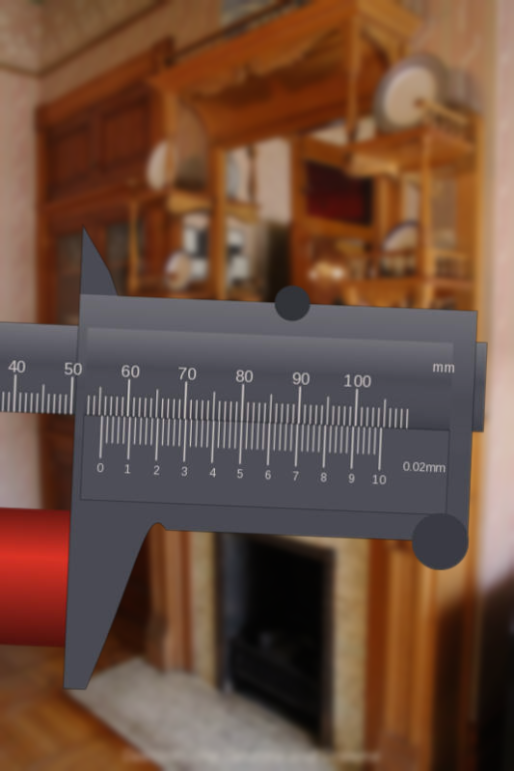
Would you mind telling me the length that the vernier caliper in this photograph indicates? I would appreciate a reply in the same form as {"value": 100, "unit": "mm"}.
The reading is {"value": 55.5, "unit": "mm"}
